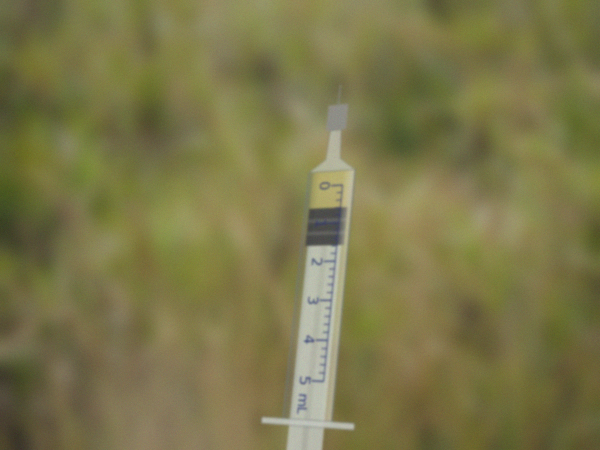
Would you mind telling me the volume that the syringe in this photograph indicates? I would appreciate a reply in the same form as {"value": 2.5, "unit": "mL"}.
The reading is {"value": 0.6, "unit": "mL"}
